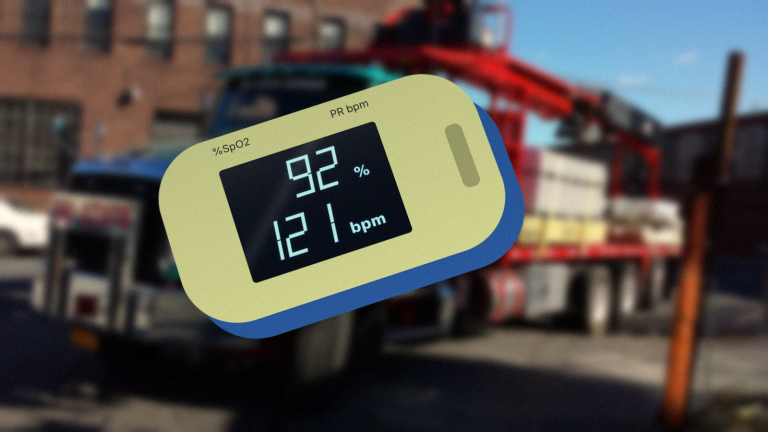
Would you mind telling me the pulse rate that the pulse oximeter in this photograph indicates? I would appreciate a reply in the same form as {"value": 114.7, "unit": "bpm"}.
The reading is {"value": 121, "unit": "bpm"}
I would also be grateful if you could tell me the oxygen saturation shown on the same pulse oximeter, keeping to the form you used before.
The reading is {"value": 92, "unit": "%"}
